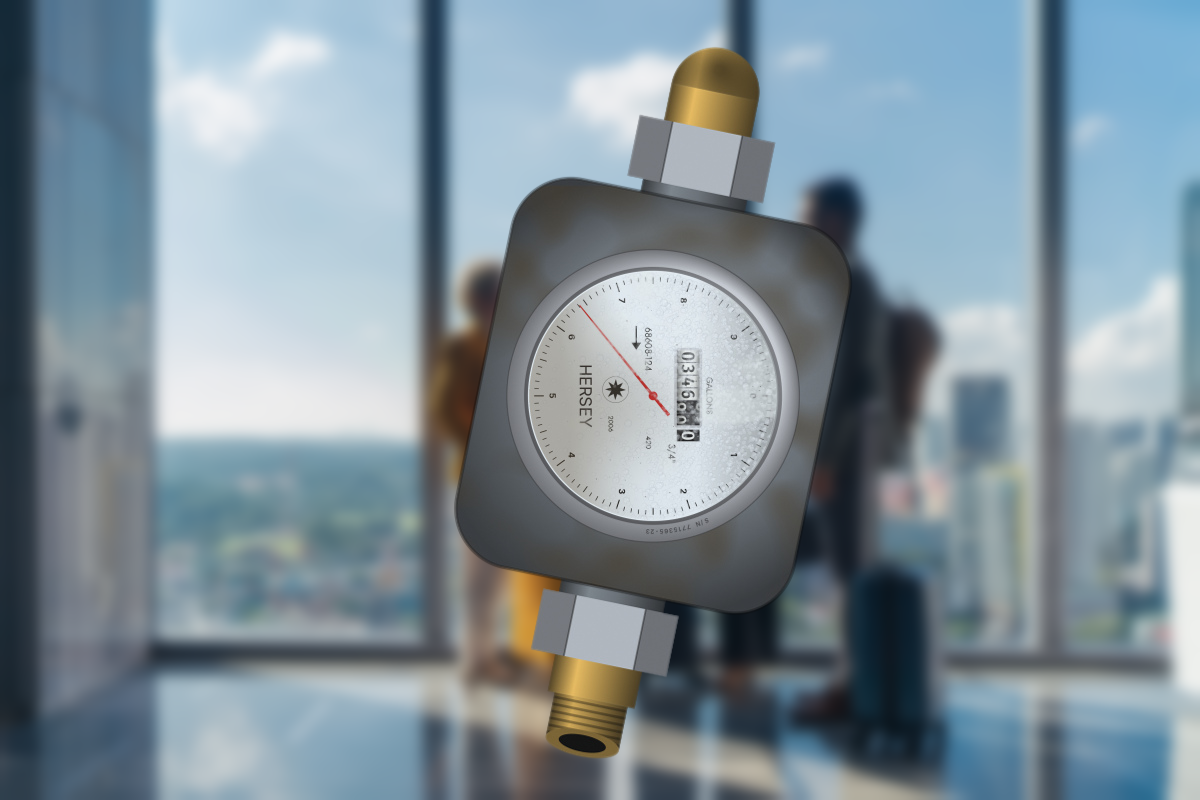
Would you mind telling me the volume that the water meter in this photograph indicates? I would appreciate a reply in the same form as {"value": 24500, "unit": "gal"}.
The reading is {"value": 346896.4, "unit": "gal"}
